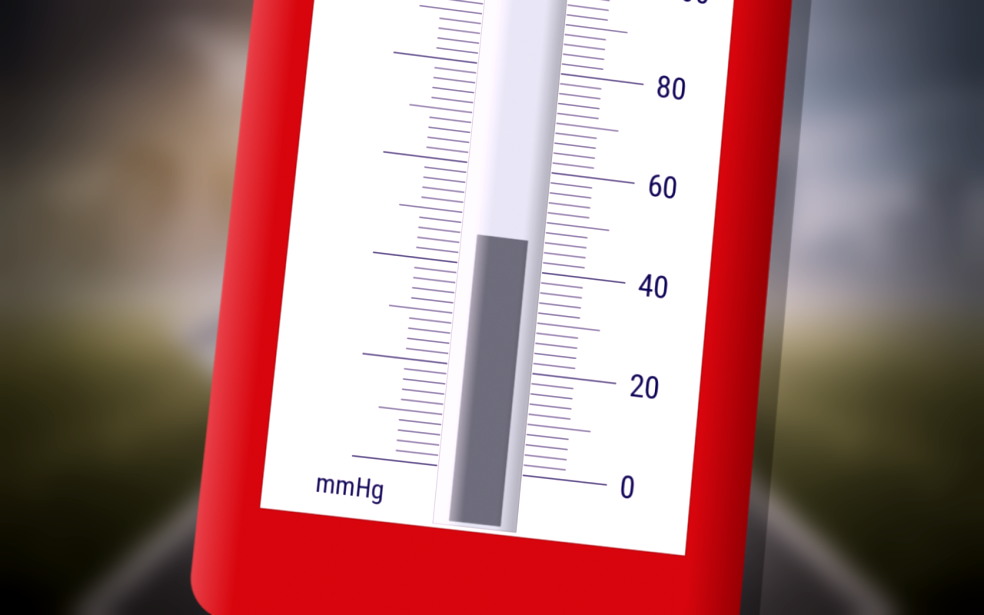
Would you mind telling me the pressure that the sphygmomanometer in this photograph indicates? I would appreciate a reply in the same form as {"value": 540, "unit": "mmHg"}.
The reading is {"value": 46, "unit": "mmHg"}
